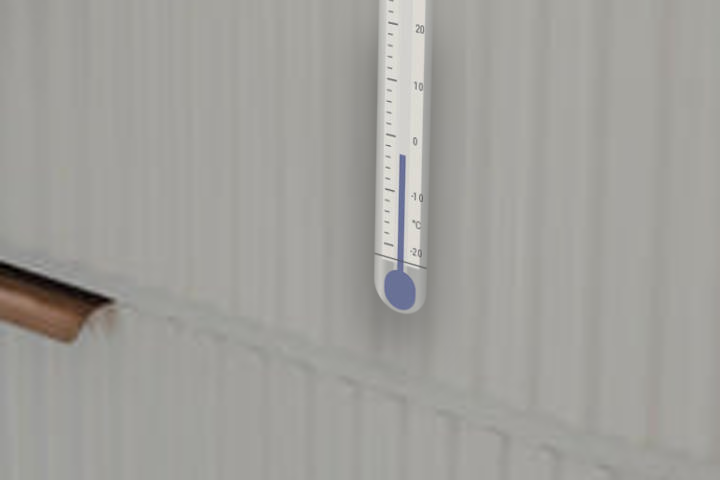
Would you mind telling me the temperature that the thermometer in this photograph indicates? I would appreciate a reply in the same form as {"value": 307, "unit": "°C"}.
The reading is {"value": -3, "unit": "°C"}
